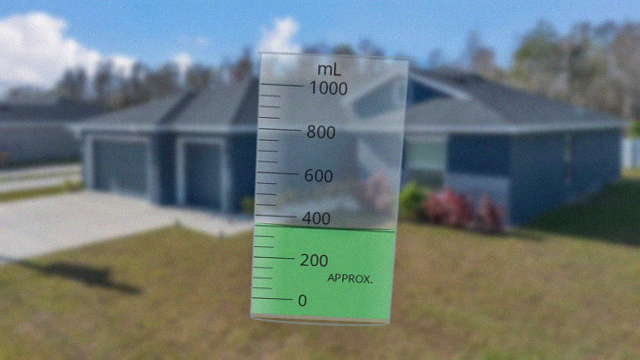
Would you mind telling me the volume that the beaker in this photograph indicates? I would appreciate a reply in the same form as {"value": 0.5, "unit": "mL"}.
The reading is {"value": 350, "unit": "mL"}
